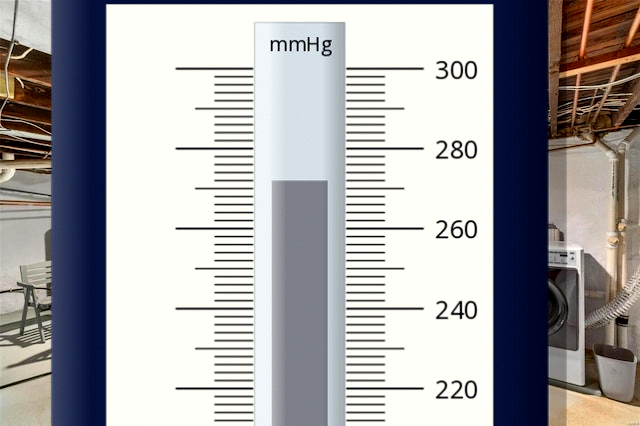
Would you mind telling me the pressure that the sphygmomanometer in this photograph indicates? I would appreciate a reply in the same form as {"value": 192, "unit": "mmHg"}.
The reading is {"value": 272, "unit": "mmHg"}
